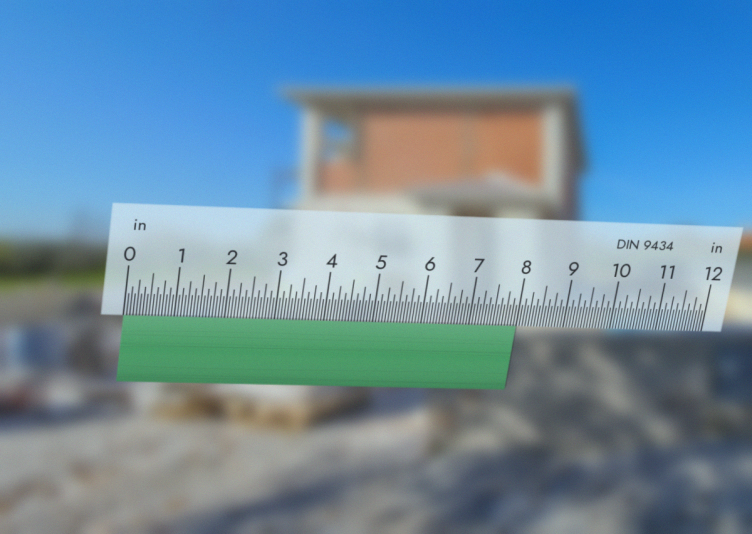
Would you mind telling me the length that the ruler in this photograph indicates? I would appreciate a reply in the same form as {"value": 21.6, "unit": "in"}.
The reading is {"value": 8, "unit": "in"}
